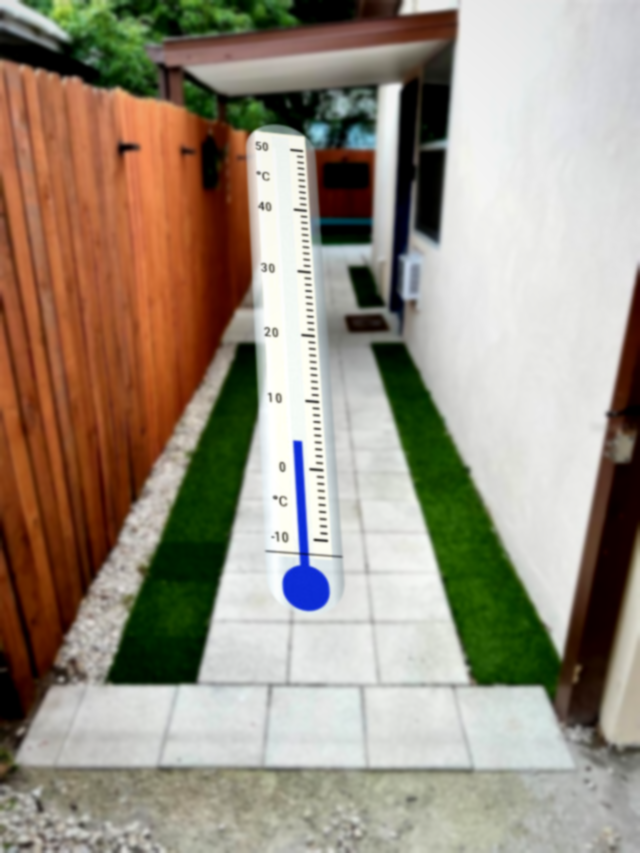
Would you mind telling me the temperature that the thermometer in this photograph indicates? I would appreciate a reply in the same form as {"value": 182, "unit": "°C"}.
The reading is {"value": 4, "unit": "°C"}
